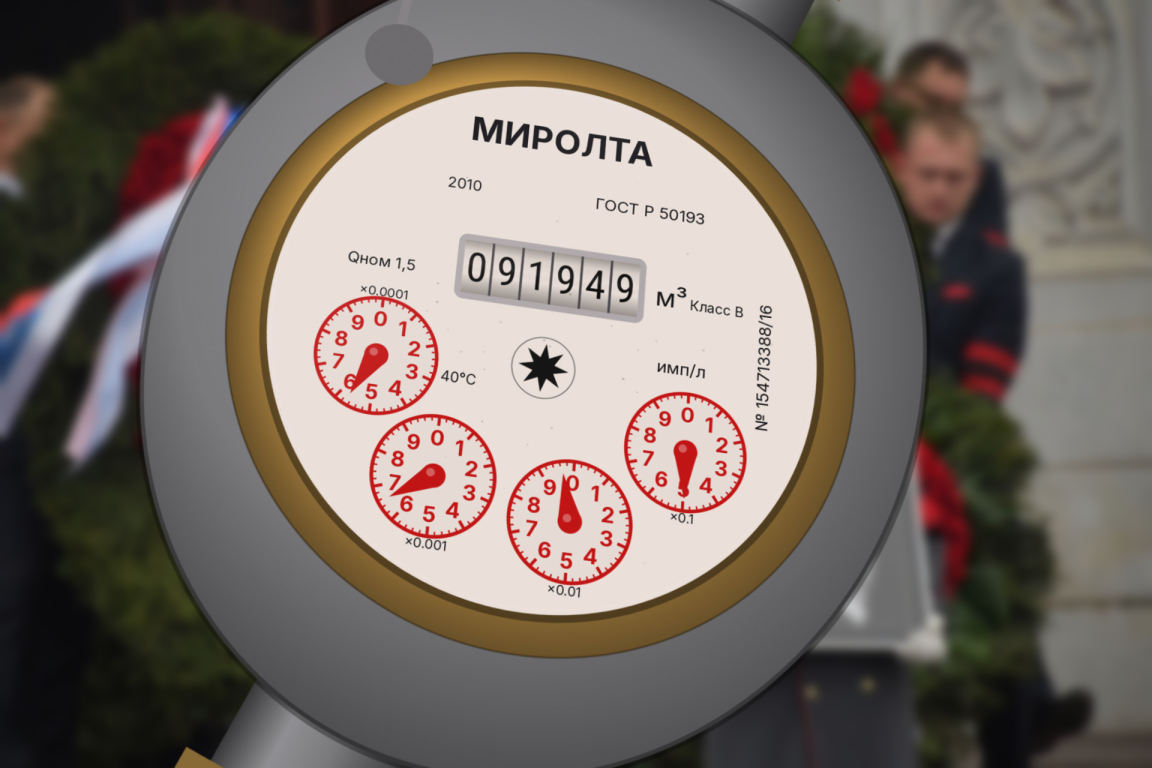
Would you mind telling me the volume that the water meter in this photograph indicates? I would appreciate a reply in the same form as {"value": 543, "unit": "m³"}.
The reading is {"value": 91949.4965, "unit": "m³"}
